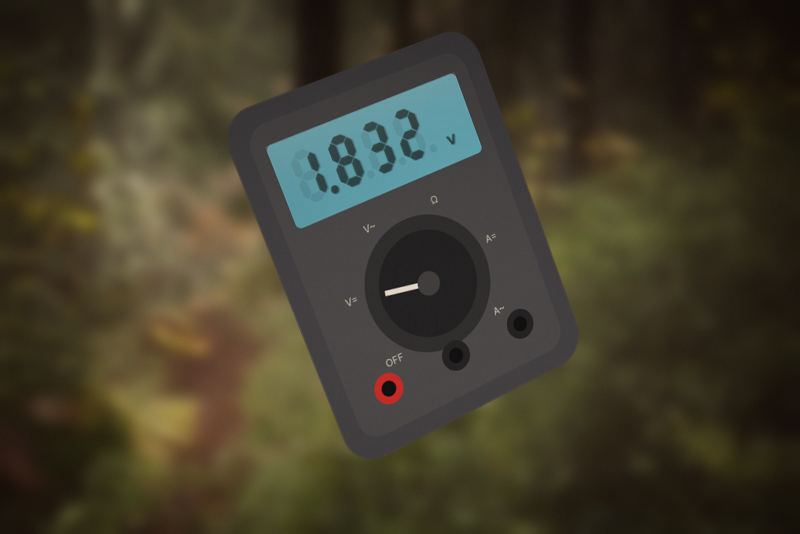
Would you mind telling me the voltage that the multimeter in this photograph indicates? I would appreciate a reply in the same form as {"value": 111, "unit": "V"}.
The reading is {"value": 1.832, "unit": "V"}
